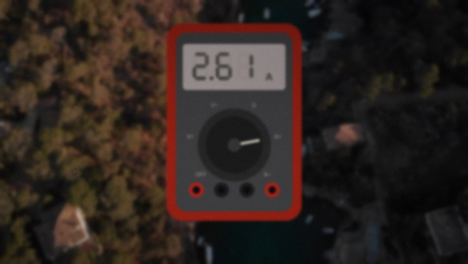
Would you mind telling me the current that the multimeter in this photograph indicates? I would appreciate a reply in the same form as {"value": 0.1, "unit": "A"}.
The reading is {"value": 2.61, "unit": "A"}
